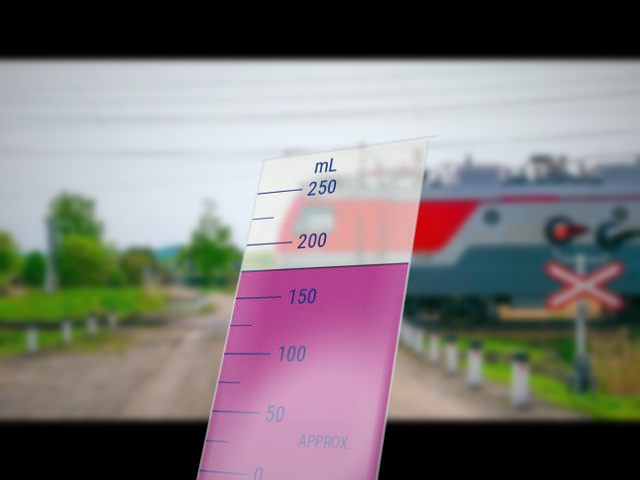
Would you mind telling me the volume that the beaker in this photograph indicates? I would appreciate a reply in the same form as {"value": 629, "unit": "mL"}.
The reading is {"value": 175, "unit": "mL"}
